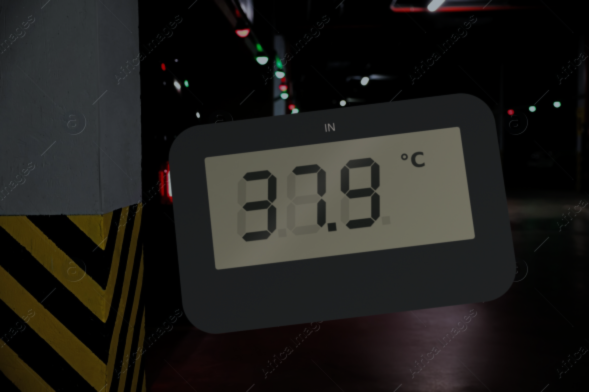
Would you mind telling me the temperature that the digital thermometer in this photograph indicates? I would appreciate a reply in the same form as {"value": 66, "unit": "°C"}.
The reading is {"value": 37.9, "unit": "°C"}
